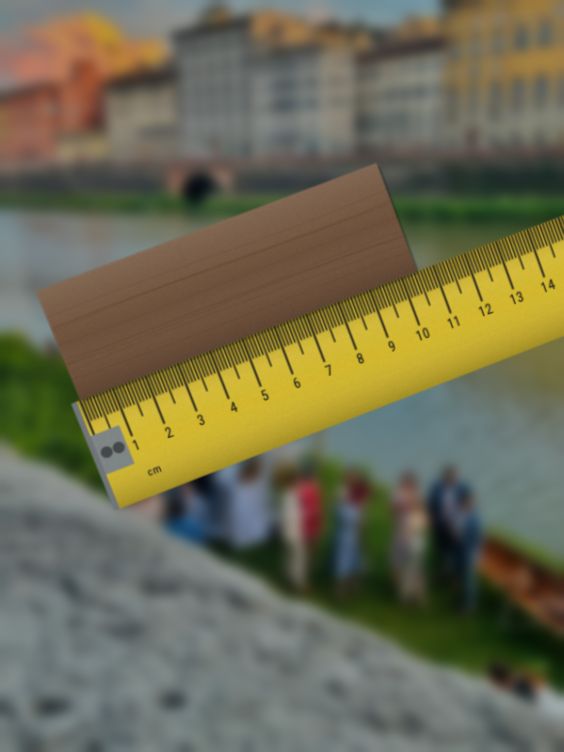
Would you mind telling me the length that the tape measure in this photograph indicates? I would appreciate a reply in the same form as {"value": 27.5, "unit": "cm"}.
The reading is {"value": 10.5, "unit": "cm"}
